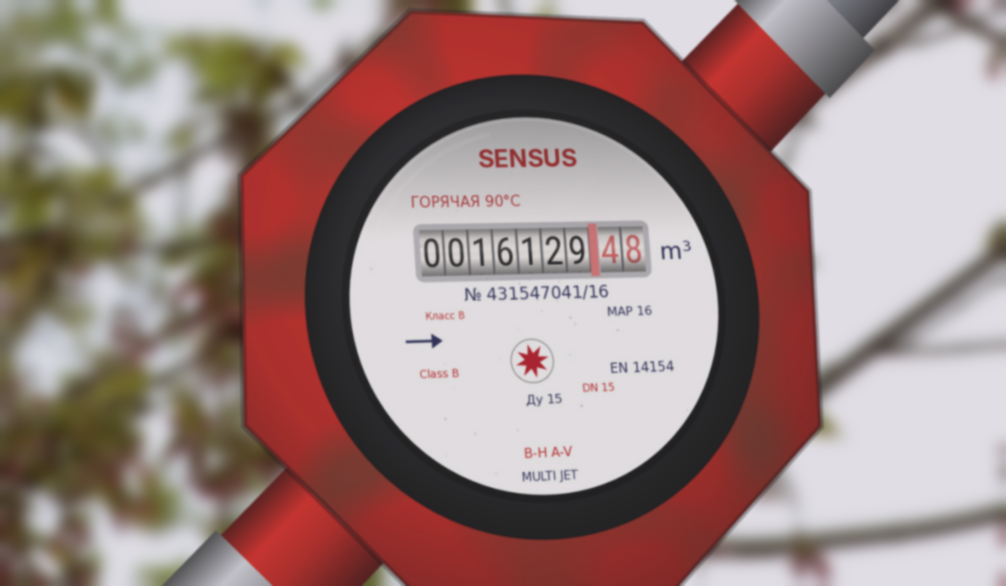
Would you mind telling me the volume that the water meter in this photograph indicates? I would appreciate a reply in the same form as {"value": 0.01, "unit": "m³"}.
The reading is {"value": 16129.48, "unit": "m³"}
